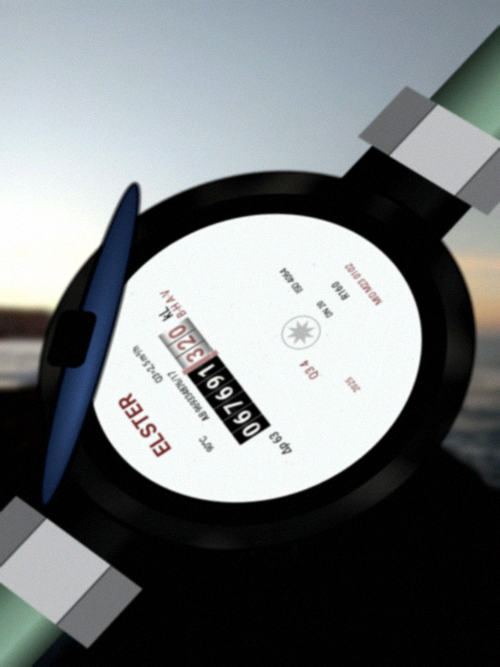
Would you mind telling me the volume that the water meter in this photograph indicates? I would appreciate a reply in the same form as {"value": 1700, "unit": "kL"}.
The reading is {"value": 67691.320, "unit": "kL"}
